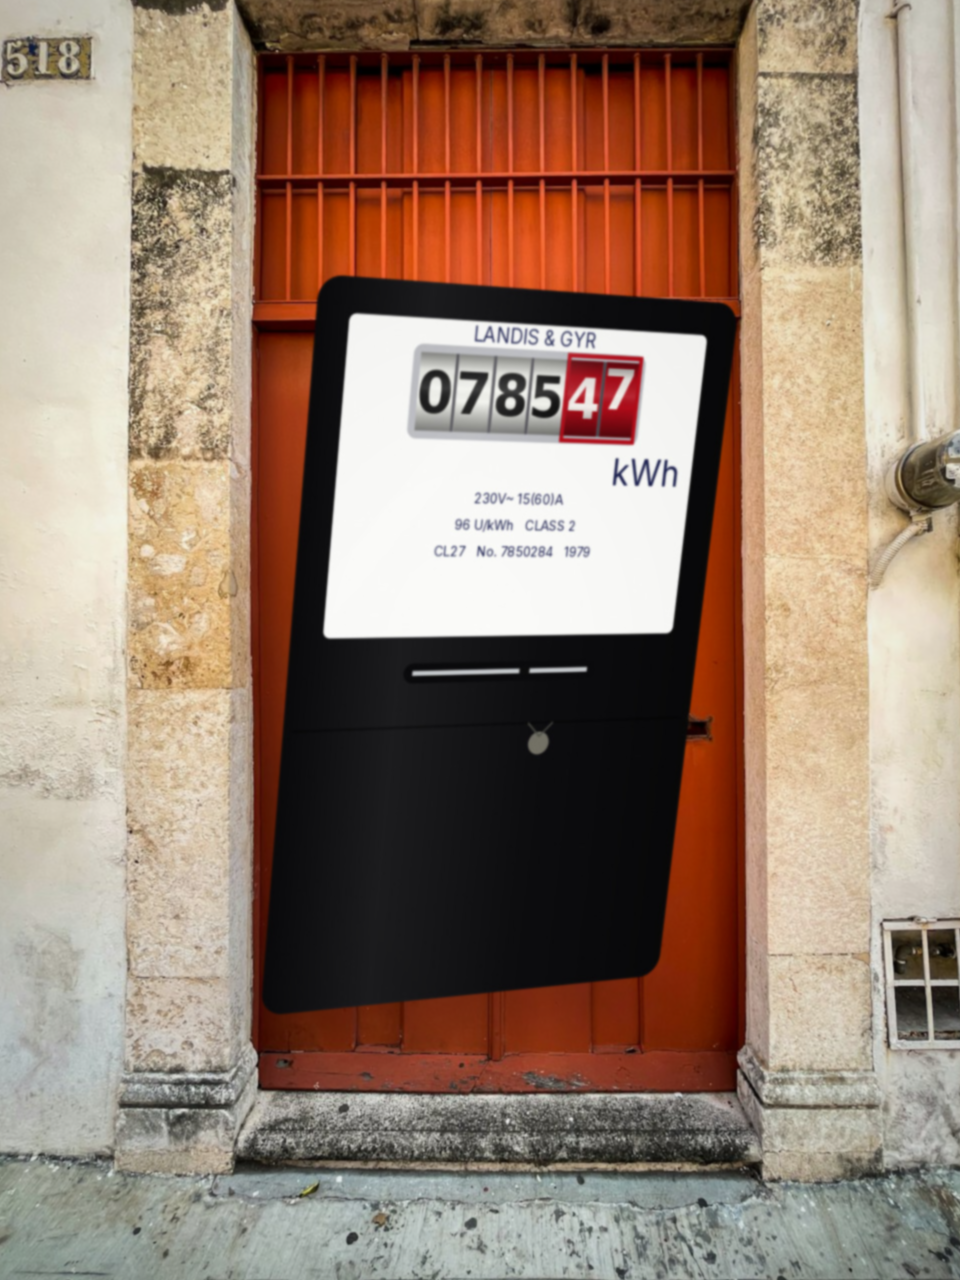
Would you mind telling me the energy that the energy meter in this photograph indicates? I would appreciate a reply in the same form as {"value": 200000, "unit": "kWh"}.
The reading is {"value": 785.47, "unit": "kWh"}
